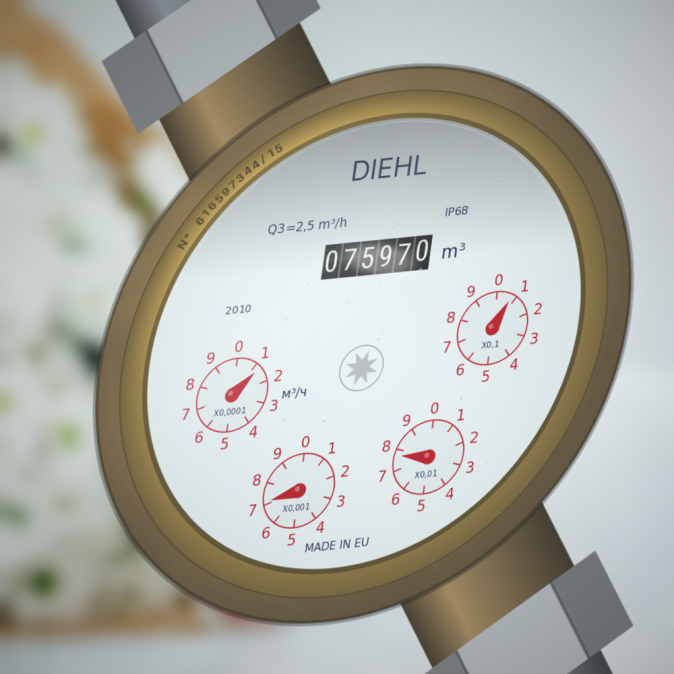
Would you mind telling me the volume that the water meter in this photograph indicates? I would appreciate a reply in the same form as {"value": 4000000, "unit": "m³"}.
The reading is {"value": 75970.0771, "unit": "m³"}
